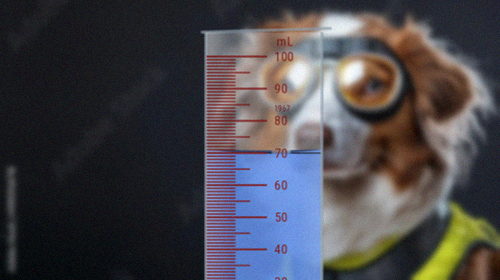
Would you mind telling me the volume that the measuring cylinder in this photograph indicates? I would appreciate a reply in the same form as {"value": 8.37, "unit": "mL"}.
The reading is {"value": 70, "unit": "mL"}
